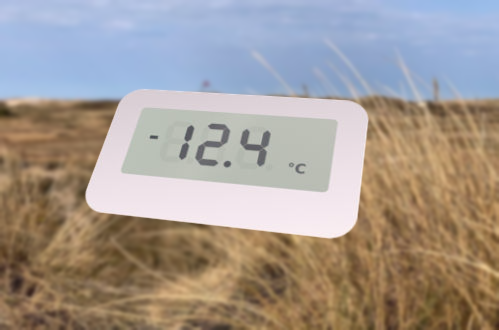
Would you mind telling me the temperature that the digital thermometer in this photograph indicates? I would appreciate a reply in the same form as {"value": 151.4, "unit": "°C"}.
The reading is {"value": -12.4, "unit": "°C"}
